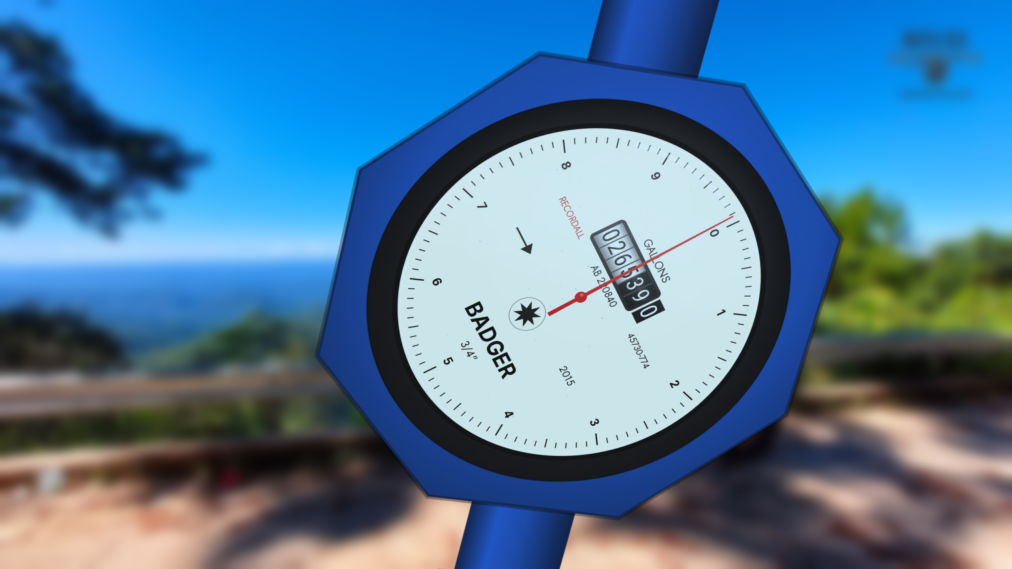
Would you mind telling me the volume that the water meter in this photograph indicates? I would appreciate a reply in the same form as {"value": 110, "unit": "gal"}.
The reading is {"value": 265389.9, "unit": "gal"}
